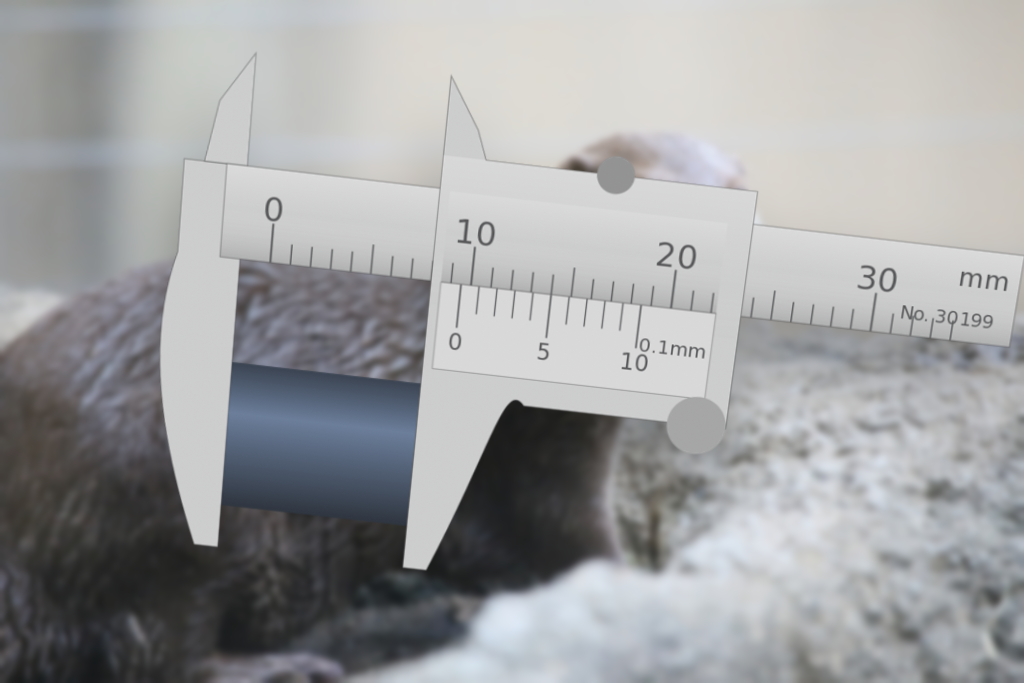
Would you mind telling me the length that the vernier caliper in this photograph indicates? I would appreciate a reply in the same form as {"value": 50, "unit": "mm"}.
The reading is {"value": 9.5, "unit": "mm"}
